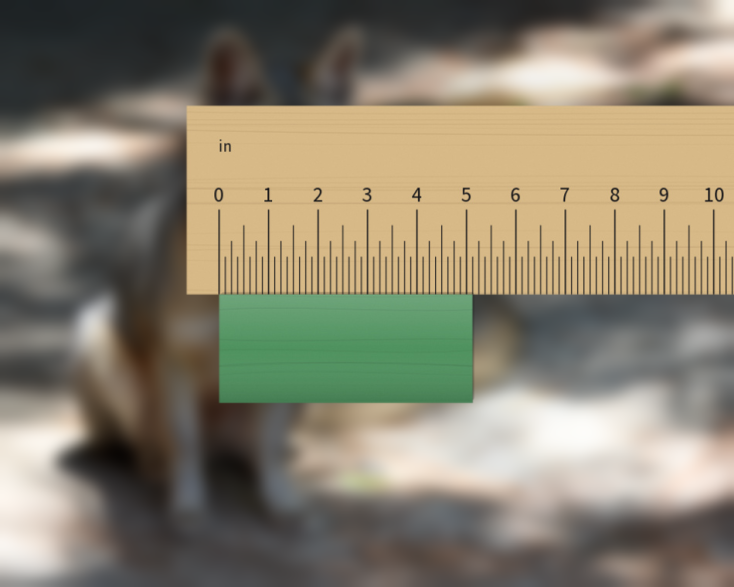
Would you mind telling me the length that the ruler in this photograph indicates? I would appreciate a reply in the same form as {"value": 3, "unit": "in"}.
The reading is {"value": 5.125, "unit": "in"}
